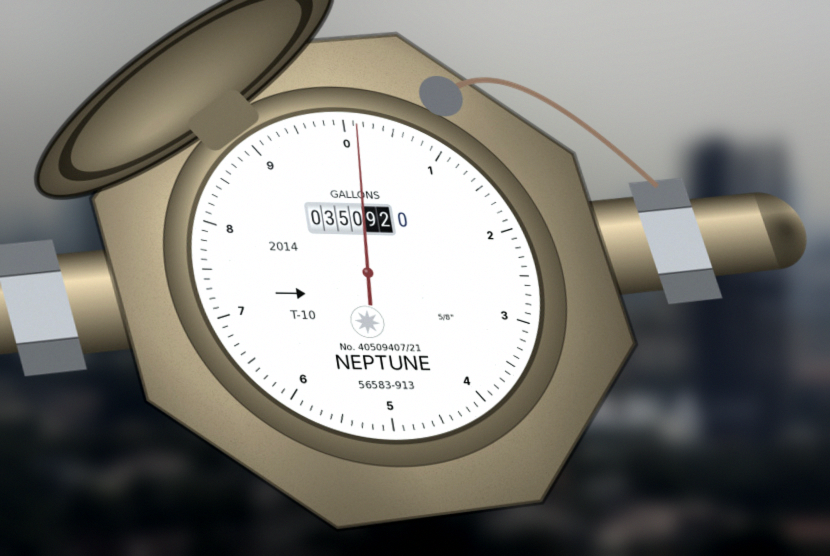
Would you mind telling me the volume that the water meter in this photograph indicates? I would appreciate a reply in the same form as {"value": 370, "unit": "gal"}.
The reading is {"value": 350920.1, "unit": "gal"}
